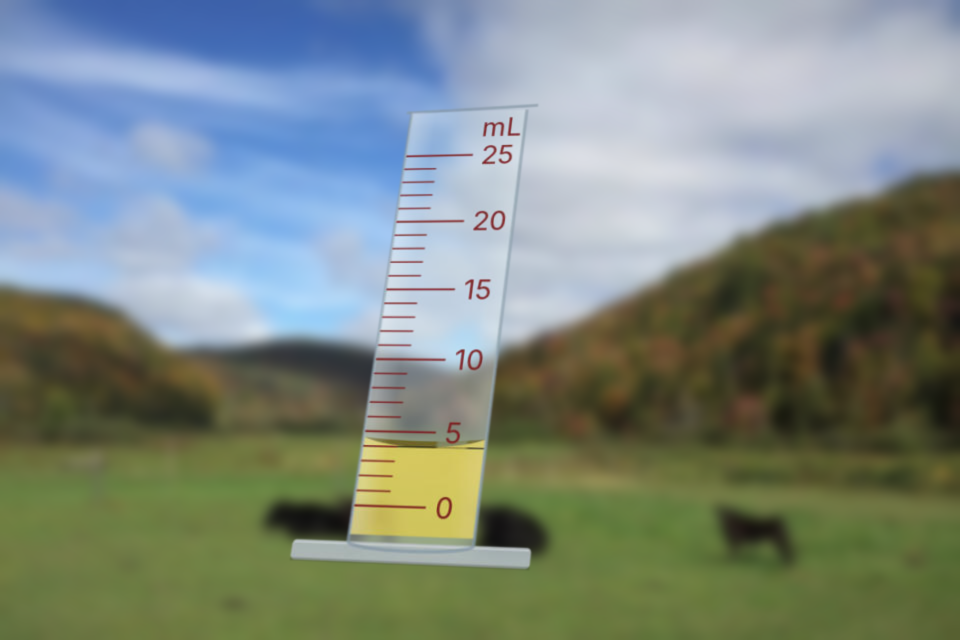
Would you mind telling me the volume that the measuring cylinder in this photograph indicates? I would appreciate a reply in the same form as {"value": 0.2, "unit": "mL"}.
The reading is {"value": 4, "unit": "mL"}
